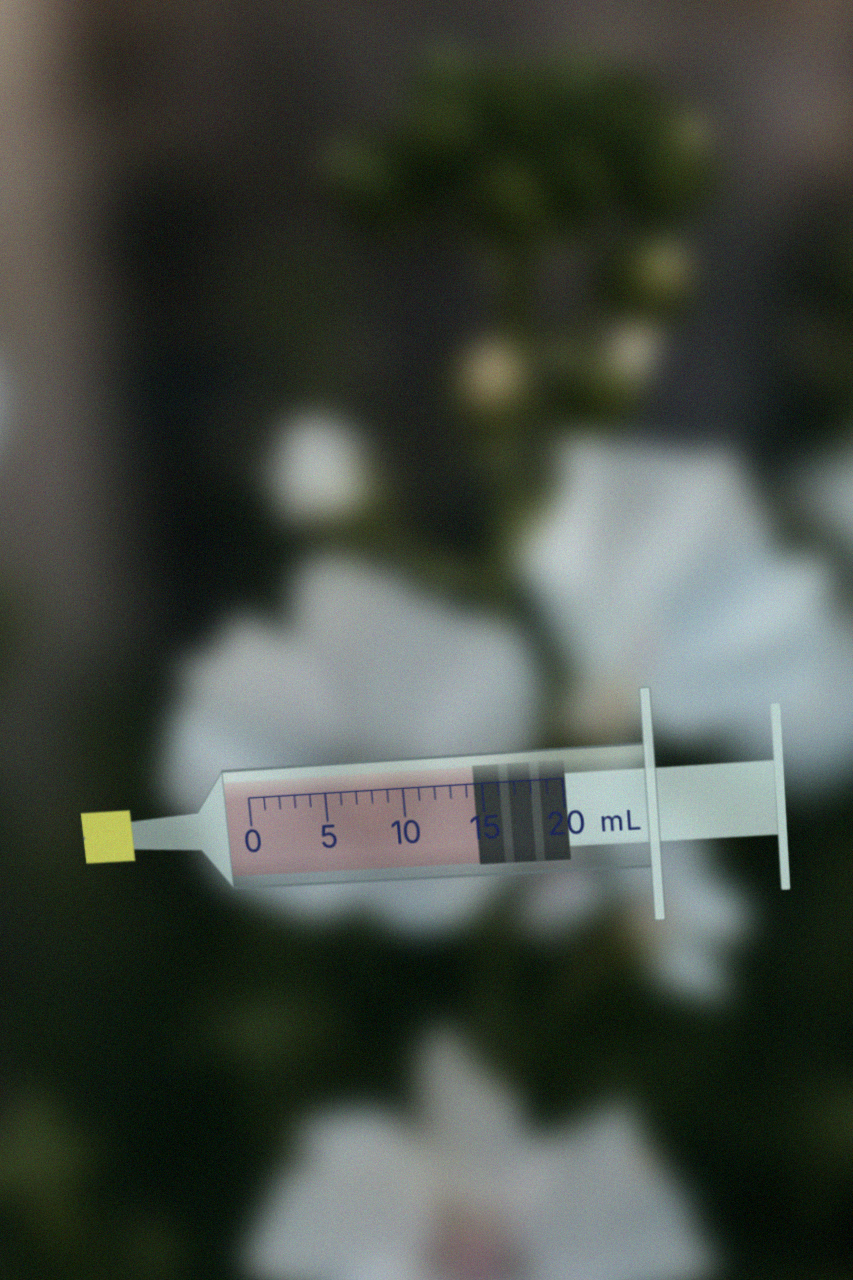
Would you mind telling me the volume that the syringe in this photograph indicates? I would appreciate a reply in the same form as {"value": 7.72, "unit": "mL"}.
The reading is {"value": 14.5, "unit": "mL"}
